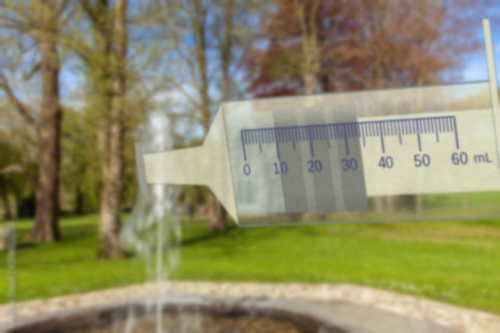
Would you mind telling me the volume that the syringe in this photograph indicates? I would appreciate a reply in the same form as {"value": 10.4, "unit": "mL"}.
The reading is {"value": 10, "unit": "mL"}
